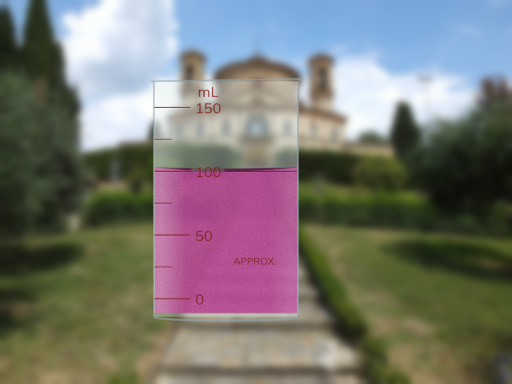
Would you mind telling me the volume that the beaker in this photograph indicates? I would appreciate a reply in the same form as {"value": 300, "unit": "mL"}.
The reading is {"value": 100, "unit": "mL"}
